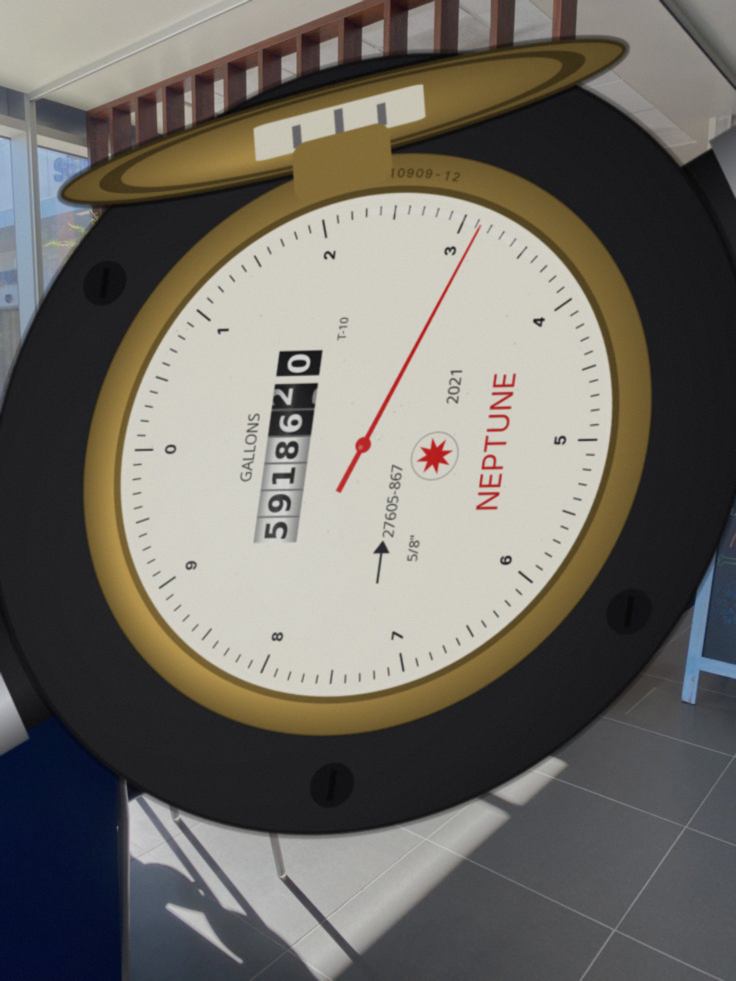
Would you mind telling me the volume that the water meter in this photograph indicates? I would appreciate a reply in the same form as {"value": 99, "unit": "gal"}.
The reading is {"value": 5918623.1, "unit": "gal"}
